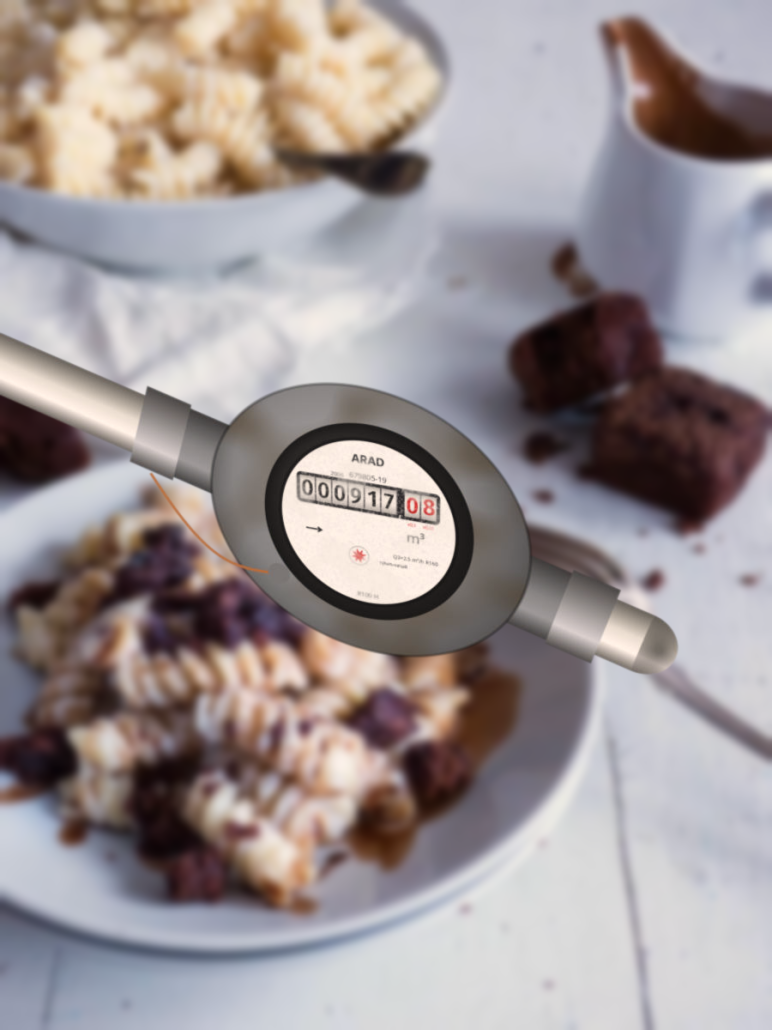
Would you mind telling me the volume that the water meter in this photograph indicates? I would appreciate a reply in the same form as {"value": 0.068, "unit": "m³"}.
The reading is {"value": 917.08, "unit": "m³"}
